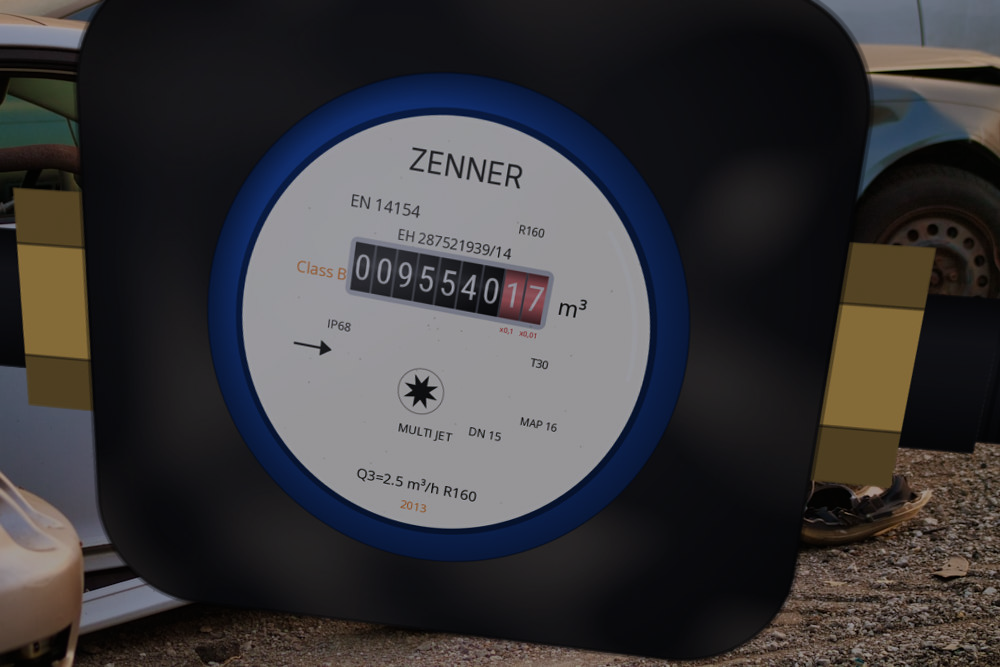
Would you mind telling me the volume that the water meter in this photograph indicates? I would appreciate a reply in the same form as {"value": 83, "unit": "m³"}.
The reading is {"value": 95540.17, "unit": "m³"}
